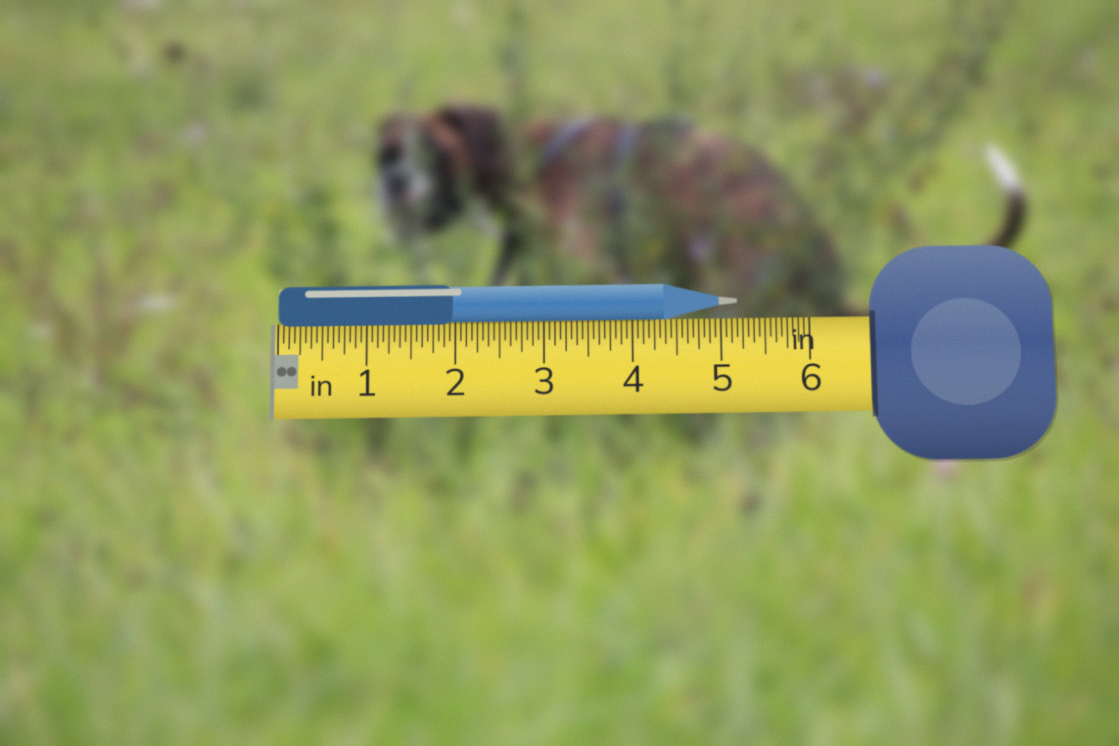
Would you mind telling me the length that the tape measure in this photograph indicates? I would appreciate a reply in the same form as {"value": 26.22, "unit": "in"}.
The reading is {"value": 5.1875, "unit": "in"}
